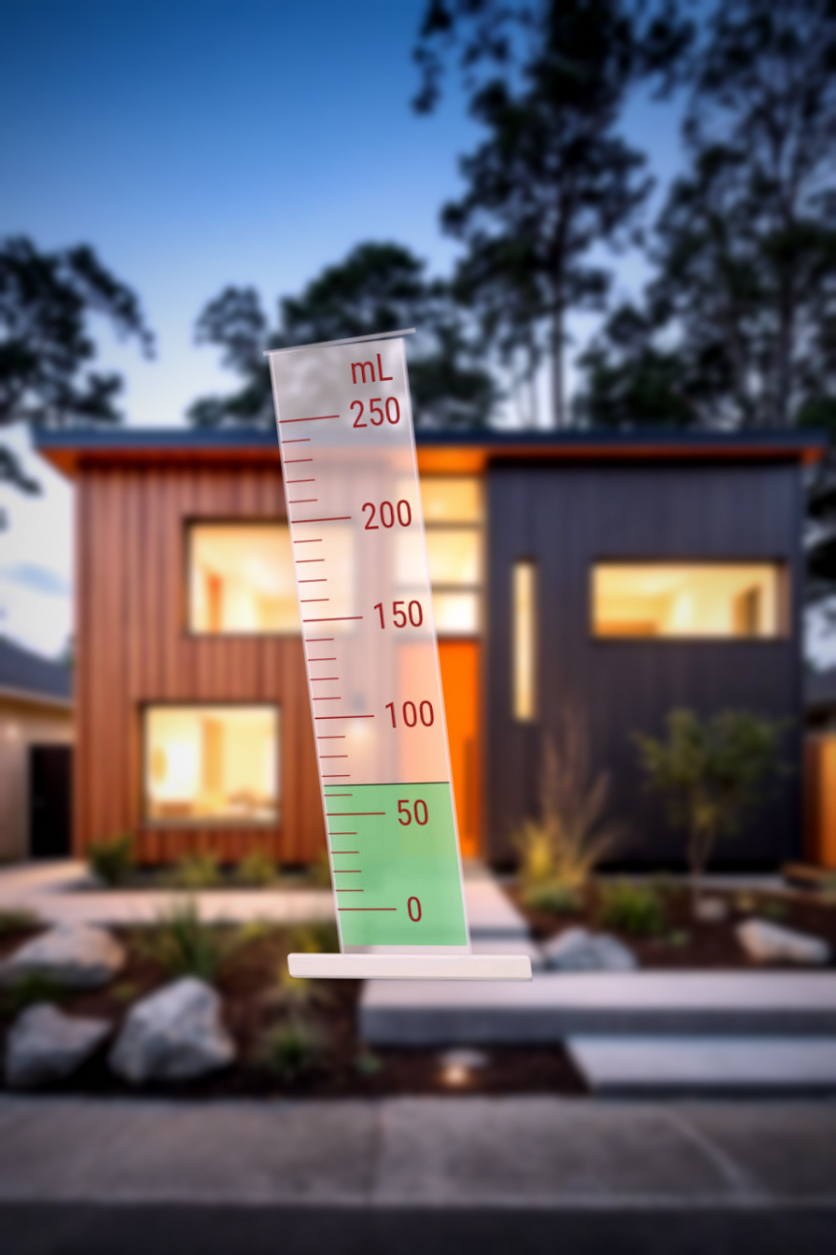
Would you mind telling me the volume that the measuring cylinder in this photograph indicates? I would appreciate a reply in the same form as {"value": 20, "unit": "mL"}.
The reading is {"value": 65, "unit": "mL"}
